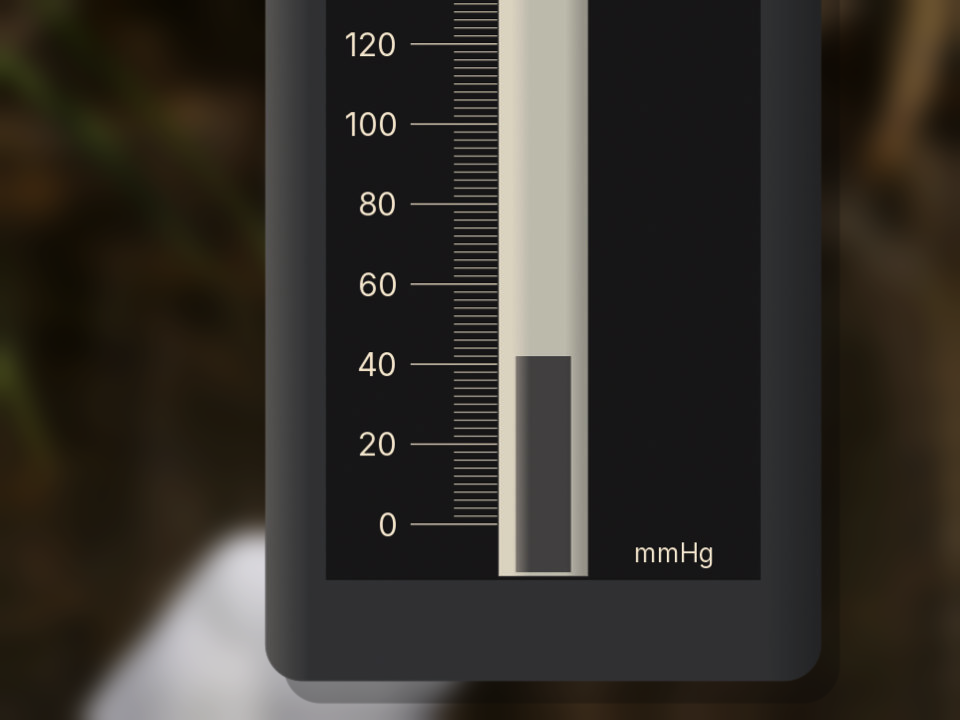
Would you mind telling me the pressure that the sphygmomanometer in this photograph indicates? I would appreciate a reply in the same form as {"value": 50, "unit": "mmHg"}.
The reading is {"value": 42, "unit": "mmHg"}
